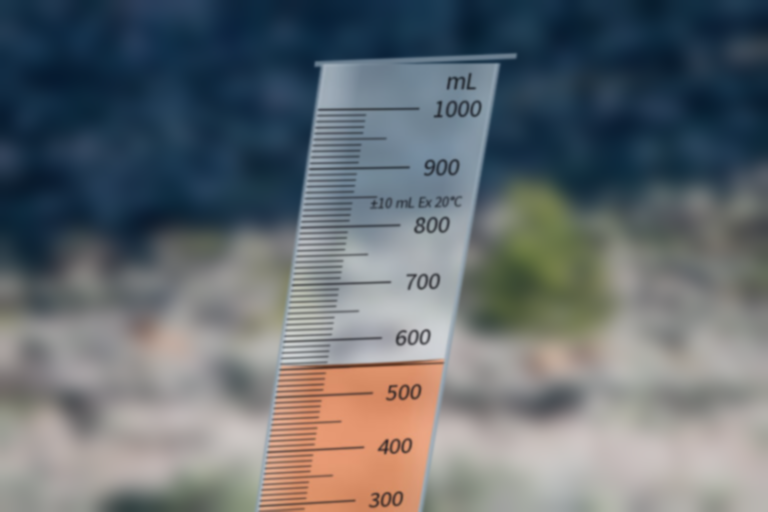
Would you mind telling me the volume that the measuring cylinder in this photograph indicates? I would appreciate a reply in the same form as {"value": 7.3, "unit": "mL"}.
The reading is {"value": 550, "unit": "mL"}
